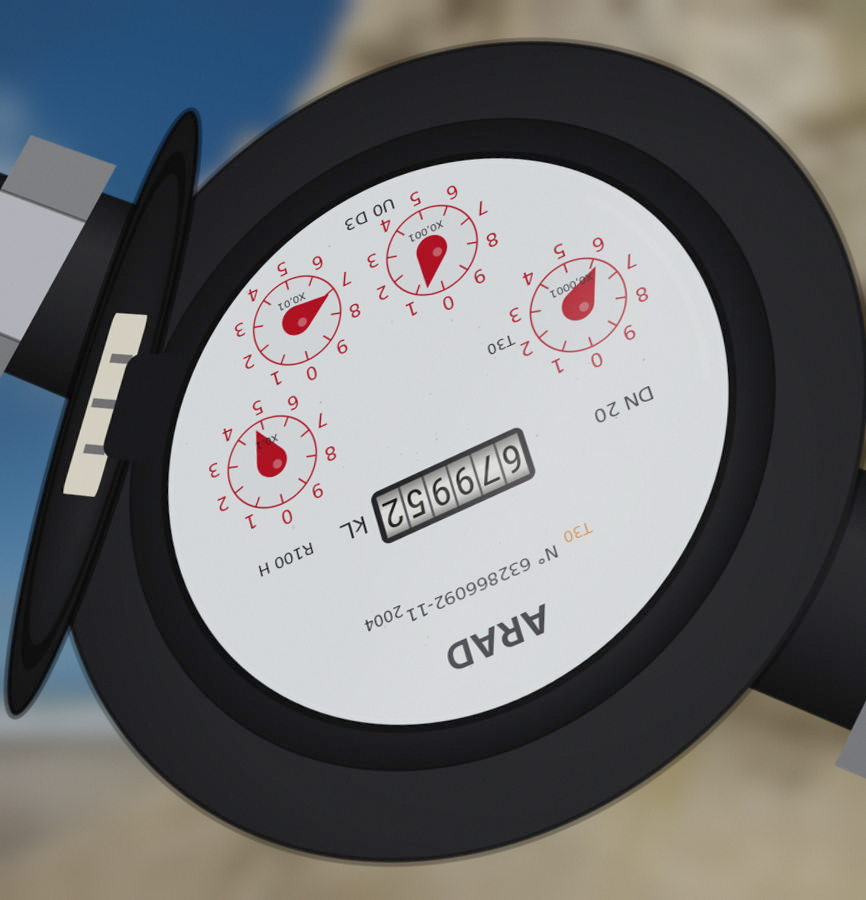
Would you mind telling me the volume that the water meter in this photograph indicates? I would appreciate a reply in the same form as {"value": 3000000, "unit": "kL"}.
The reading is {"value": 679952.4706, "unit": "kL"}
